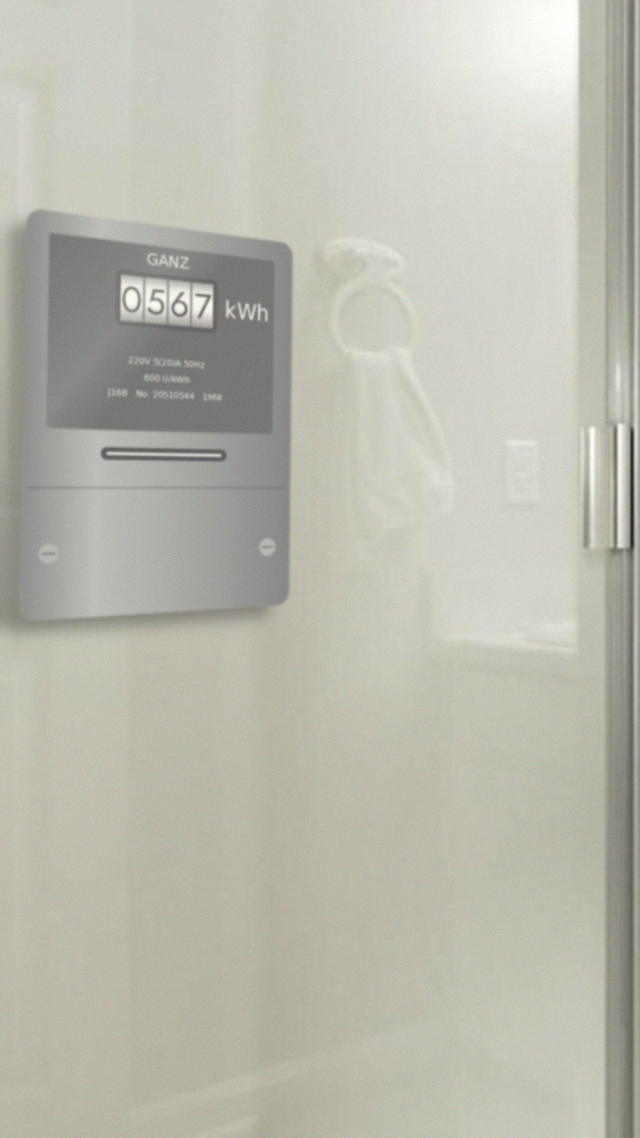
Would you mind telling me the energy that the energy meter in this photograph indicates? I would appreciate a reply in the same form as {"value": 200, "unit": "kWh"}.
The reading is {"value": 567, "unit": "kWh"}
